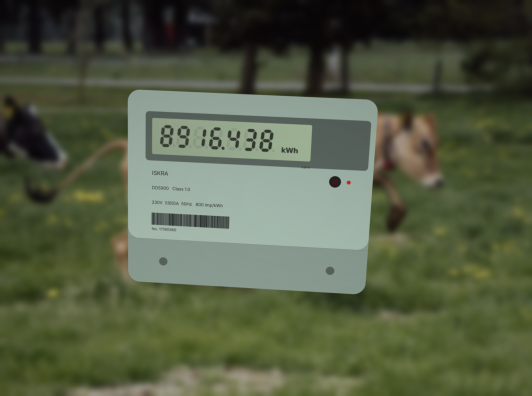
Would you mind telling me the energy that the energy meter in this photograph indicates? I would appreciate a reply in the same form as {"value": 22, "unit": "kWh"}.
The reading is {"value": 8916.438, "unit": "kWh"}
